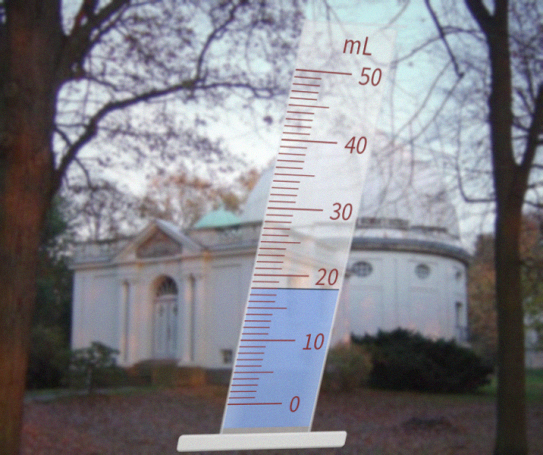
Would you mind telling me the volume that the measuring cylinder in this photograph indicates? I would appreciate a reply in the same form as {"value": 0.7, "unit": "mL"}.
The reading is {"value": 18, "unit": "mL"}
